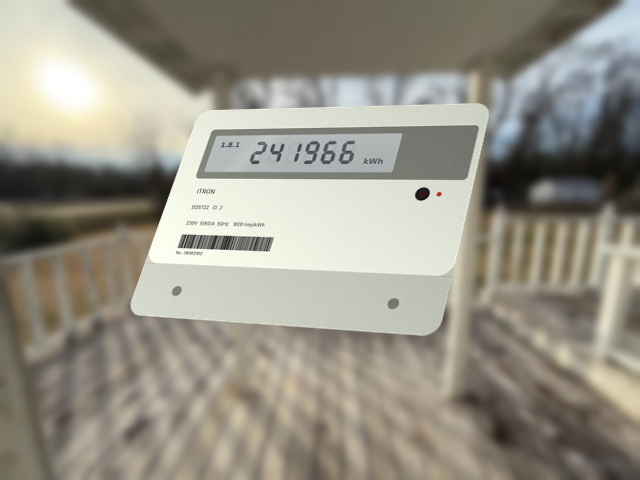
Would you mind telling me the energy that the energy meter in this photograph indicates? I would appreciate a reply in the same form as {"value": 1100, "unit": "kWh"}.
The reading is {"value": 241966, "unit": "kWh"}
